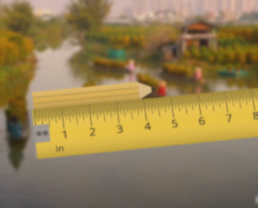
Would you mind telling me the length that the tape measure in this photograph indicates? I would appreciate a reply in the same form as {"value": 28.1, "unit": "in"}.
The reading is {"value": 4.5, "unit": "in"}
